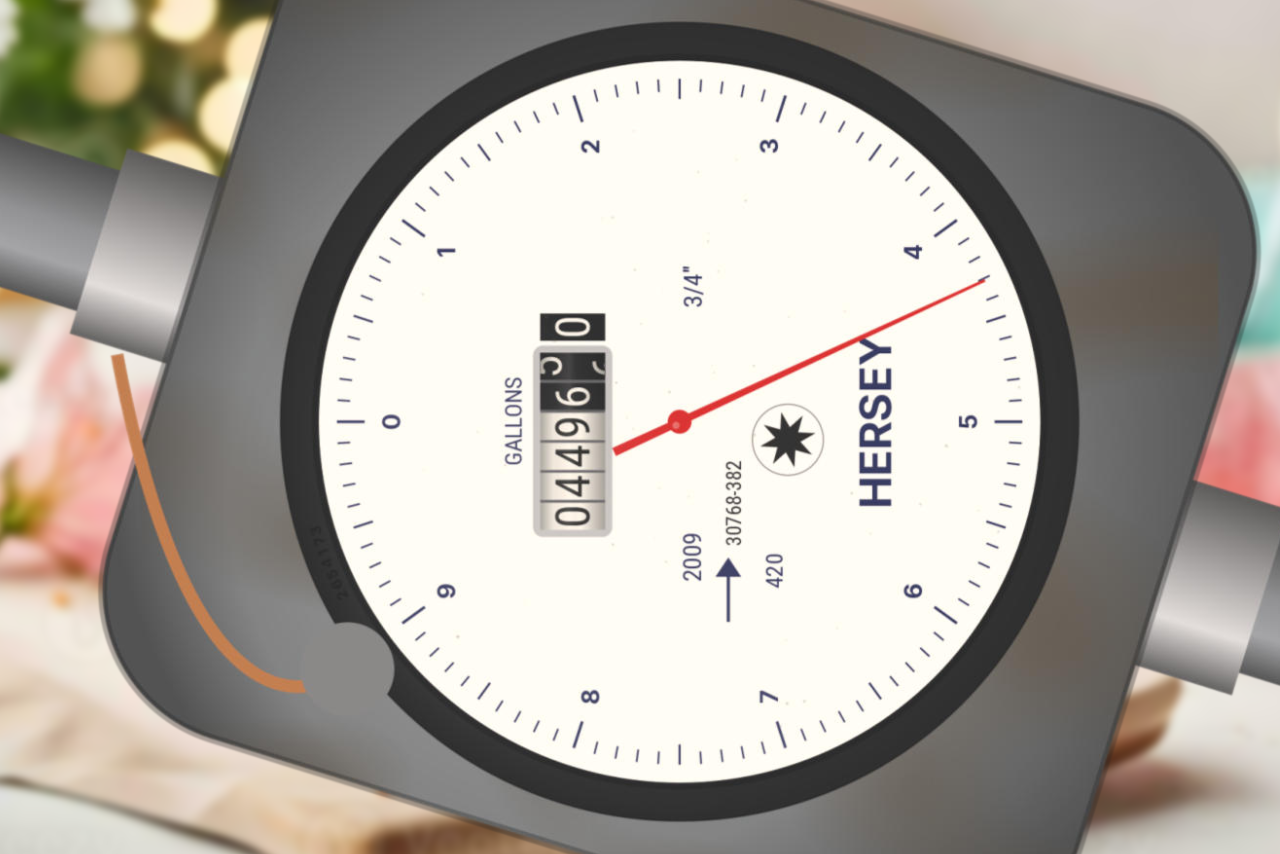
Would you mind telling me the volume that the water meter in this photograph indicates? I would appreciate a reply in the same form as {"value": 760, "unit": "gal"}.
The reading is {"value": 449654.3, "unit": "gal"}
